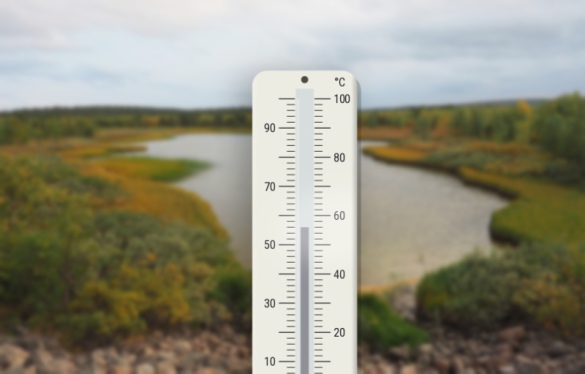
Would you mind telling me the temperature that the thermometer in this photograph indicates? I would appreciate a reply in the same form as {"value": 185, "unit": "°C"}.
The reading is {"value": 56, "unit": "°C"}
